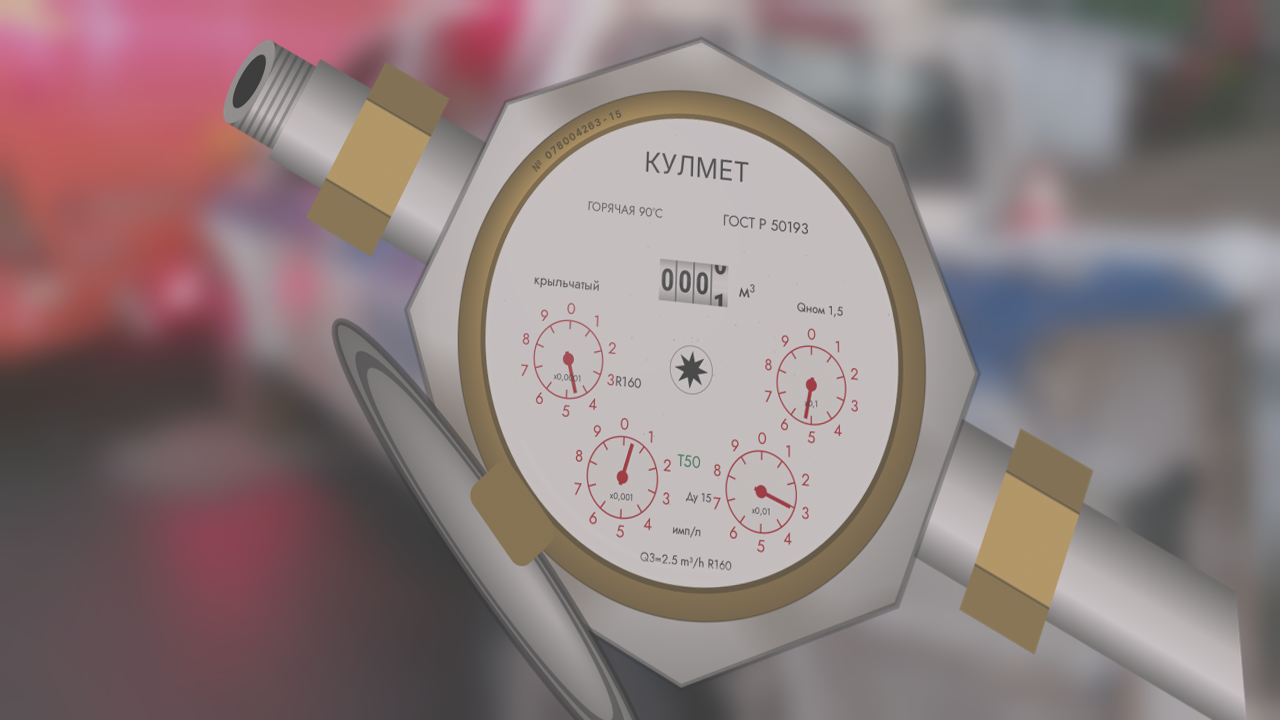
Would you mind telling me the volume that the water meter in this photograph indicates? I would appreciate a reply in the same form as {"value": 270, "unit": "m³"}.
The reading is {"value": 0.5304, "unit": "m³"}
